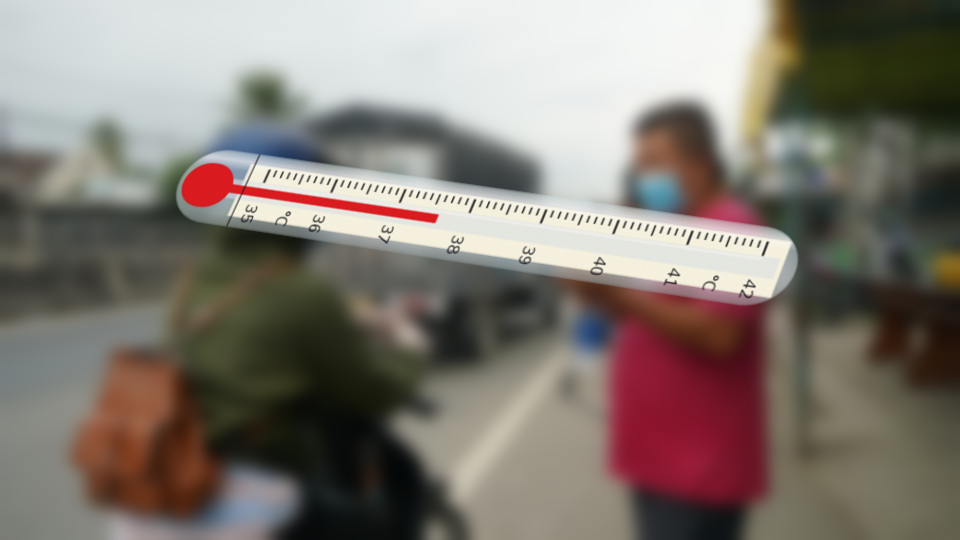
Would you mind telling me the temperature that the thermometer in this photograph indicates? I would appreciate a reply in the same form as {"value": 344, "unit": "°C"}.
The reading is {"value": 37.6, "unit": "°C"}
